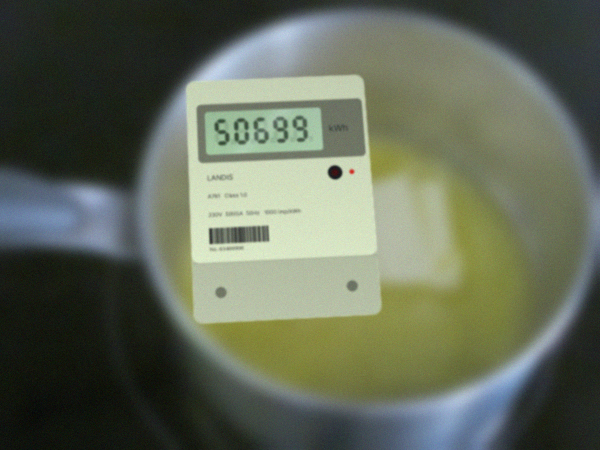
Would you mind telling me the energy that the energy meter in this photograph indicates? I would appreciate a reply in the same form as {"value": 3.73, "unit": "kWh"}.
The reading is {"value": 50699, "unit": "kWh"}
